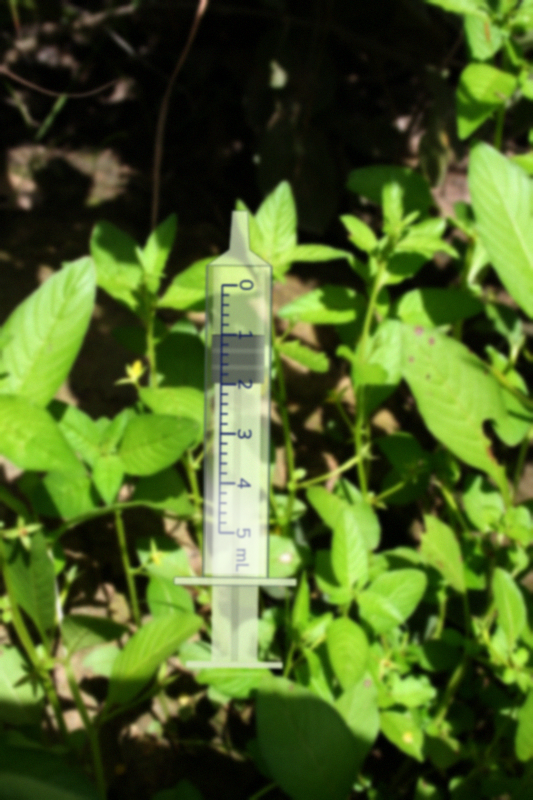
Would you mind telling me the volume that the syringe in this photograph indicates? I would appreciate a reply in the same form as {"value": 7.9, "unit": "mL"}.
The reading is {"value": 1, "unit": "mL"}
